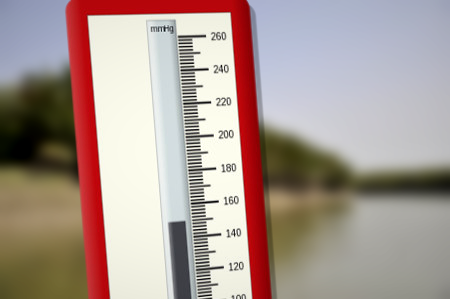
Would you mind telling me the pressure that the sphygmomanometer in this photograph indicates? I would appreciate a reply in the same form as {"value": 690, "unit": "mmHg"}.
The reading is {"value": 150, "unit": "mmHg"}
